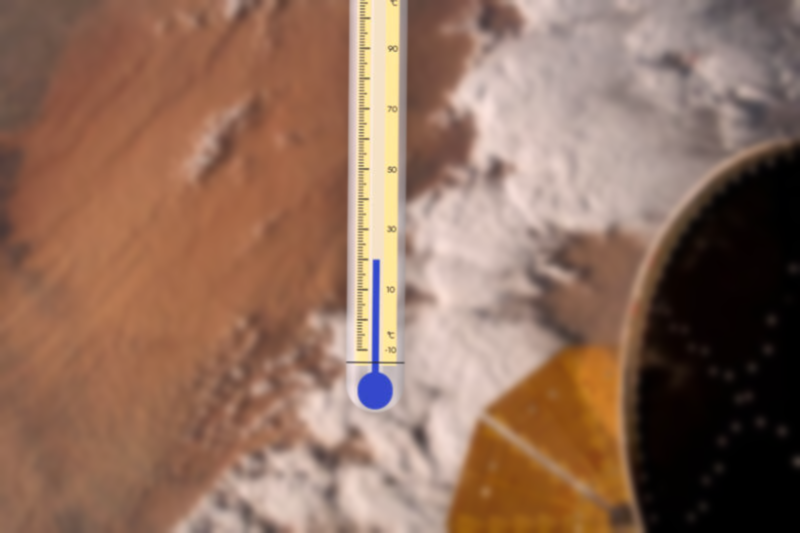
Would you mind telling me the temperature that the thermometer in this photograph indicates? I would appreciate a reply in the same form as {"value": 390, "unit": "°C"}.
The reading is {"value": 20, "unit": "°C"}
